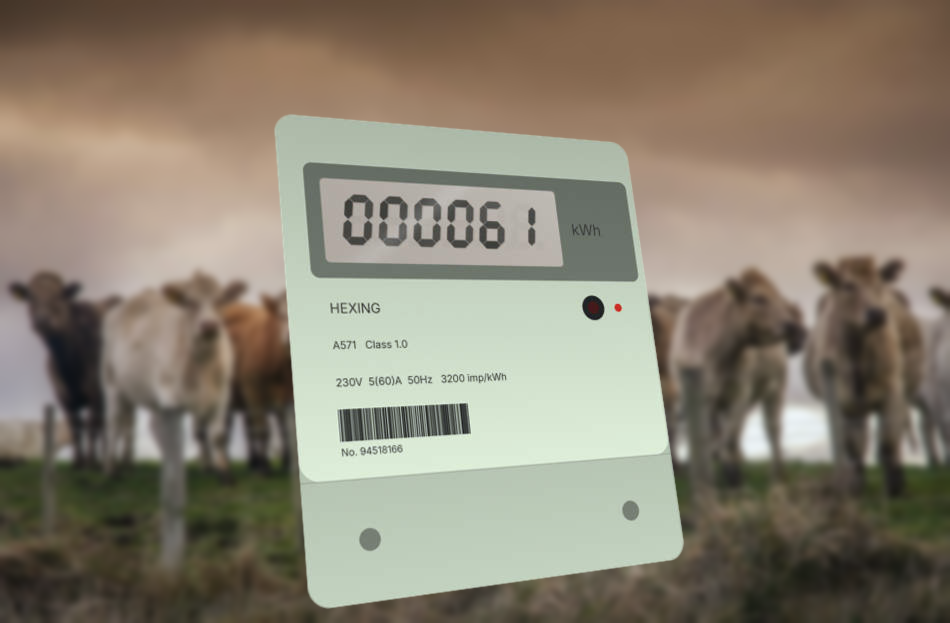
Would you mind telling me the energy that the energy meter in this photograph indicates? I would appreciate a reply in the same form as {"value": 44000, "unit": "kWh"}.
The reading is {"value": 61, "unit": "kWh"}
